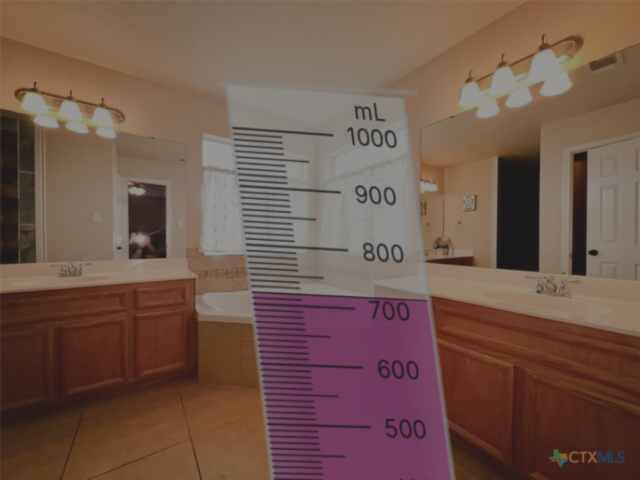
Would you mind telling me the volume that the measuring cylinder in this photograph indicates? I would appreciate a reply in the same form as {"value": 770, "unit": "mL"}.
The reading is {"value": 720, "unit": "mL"}
